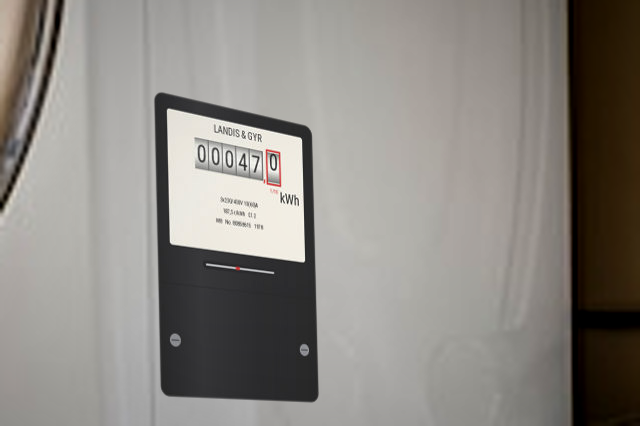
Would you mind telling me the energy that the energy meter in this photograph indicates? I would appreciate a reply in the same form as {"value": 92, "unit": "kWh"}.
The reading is {"value": 47.0, "unit": "kWh"}
